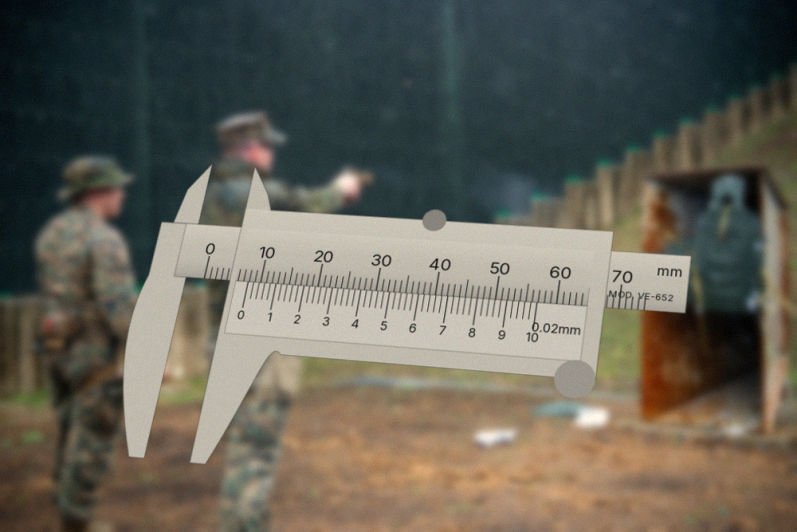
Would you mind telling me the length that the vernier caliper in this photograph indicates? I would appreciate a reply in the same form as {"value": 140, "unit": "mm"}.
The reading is {"value": 7.8, "unit": "mm"}
